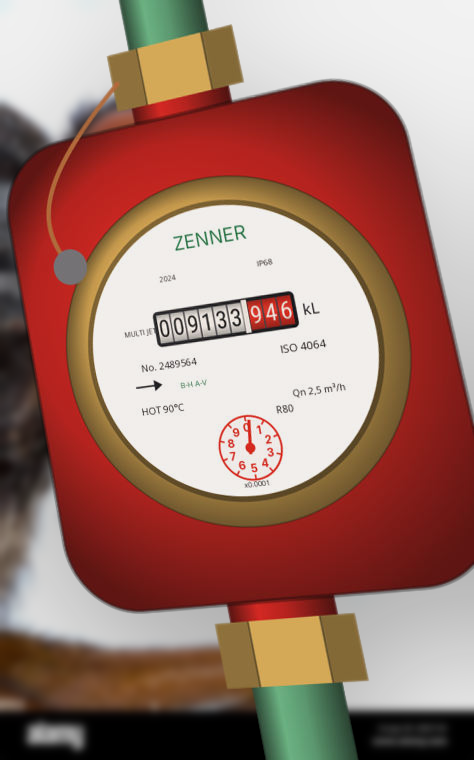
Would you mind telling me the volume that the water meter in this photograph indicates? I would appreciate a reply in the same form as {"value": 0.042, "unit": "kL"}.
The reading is {"value": 9133.9460, "unit": "kL"}
